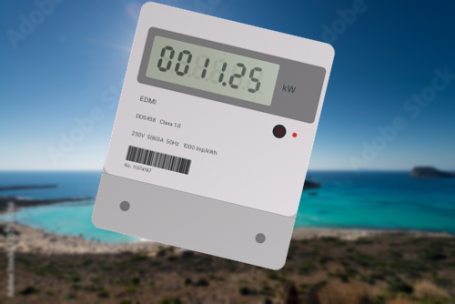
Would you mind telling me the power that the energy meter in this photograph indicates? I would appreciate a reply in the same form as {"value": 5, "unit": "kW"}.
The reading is {"value": 11.25, "unit": "kW"}
